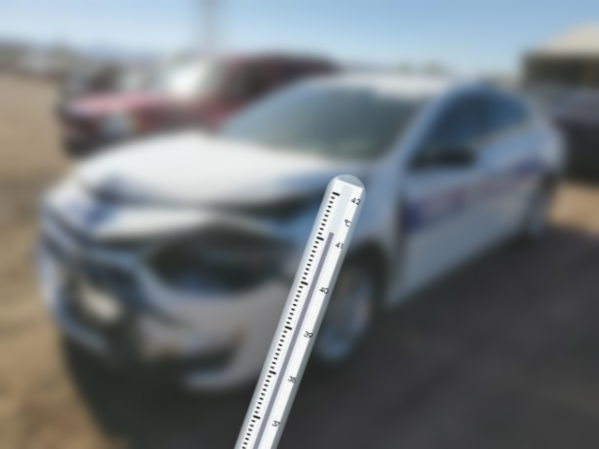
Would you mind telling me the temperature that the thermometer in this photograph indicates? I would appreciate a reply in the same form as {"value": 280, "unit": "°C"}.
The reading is {"value": 41.2, "unit": "°C"}
